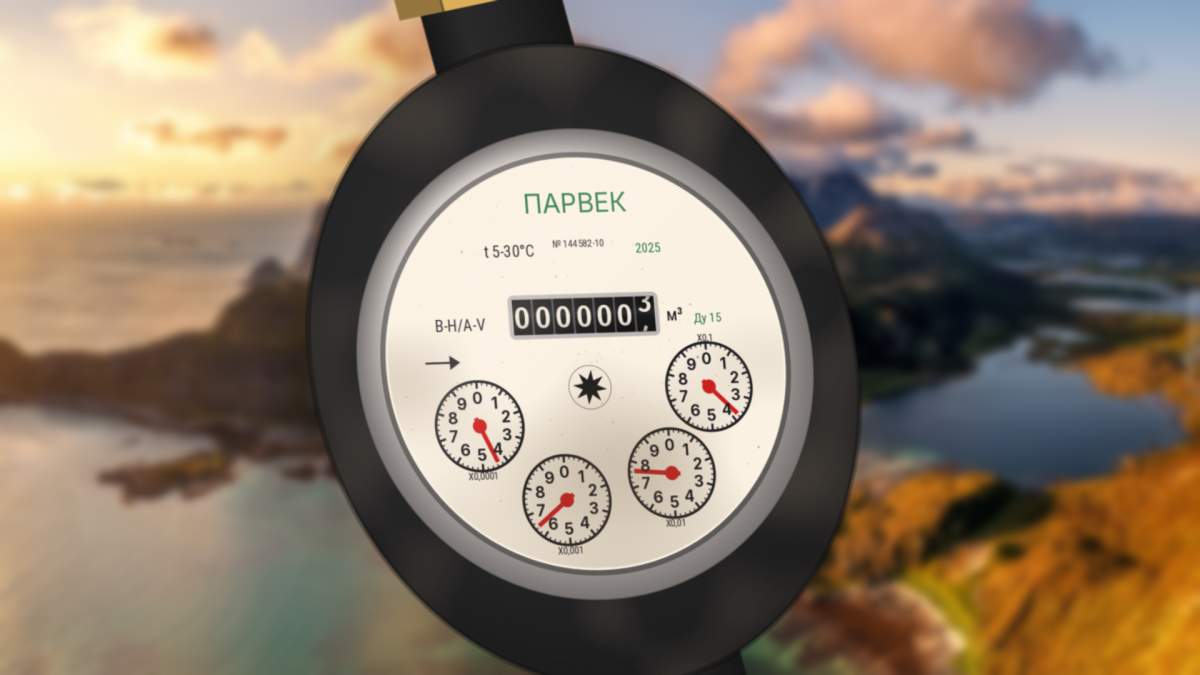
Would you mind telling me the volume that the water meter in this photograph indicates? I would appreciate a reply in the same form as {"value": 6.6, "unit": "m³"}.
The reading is {"value": 3.3764, "unit": "m³"}
